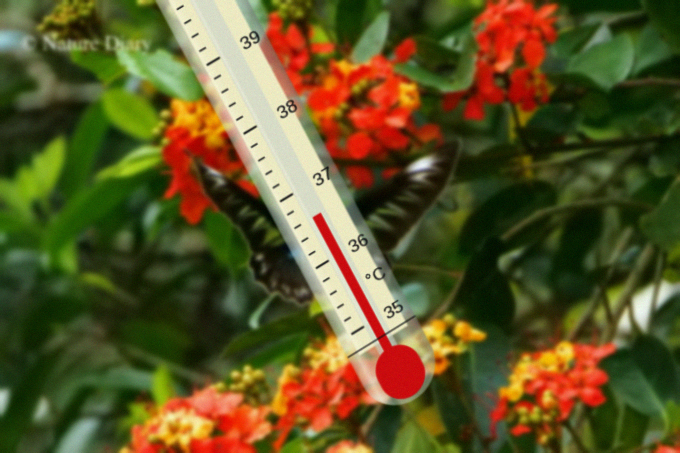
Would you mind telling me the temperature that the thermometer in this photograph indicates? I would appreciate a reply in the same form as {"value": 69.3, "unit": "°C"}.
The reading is {"value": 36.6, "unit": "°C"}
